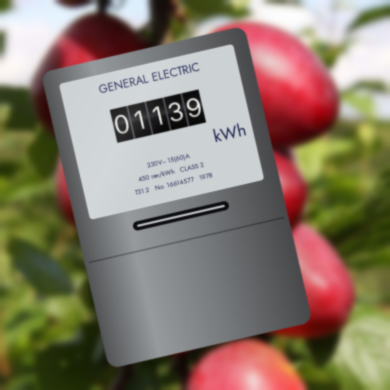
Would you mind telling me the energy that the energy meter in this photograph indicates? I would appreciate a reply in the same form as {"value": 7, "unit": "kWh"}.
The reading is {"value": 1139, "unit": "kWh"}
